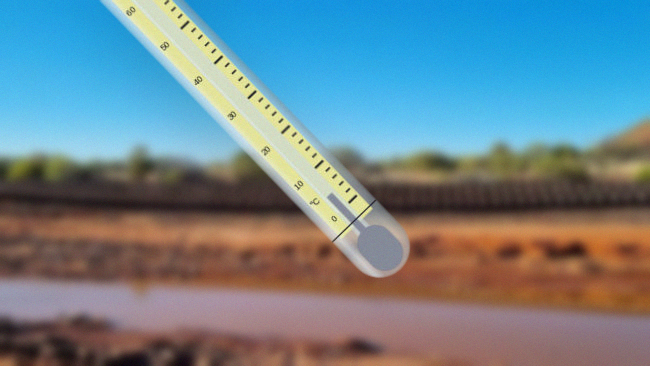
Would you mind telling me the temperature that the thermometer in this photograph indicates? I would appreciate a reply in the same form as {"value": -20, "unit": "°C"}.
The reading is {"value": 4, "unit": "°C"}
